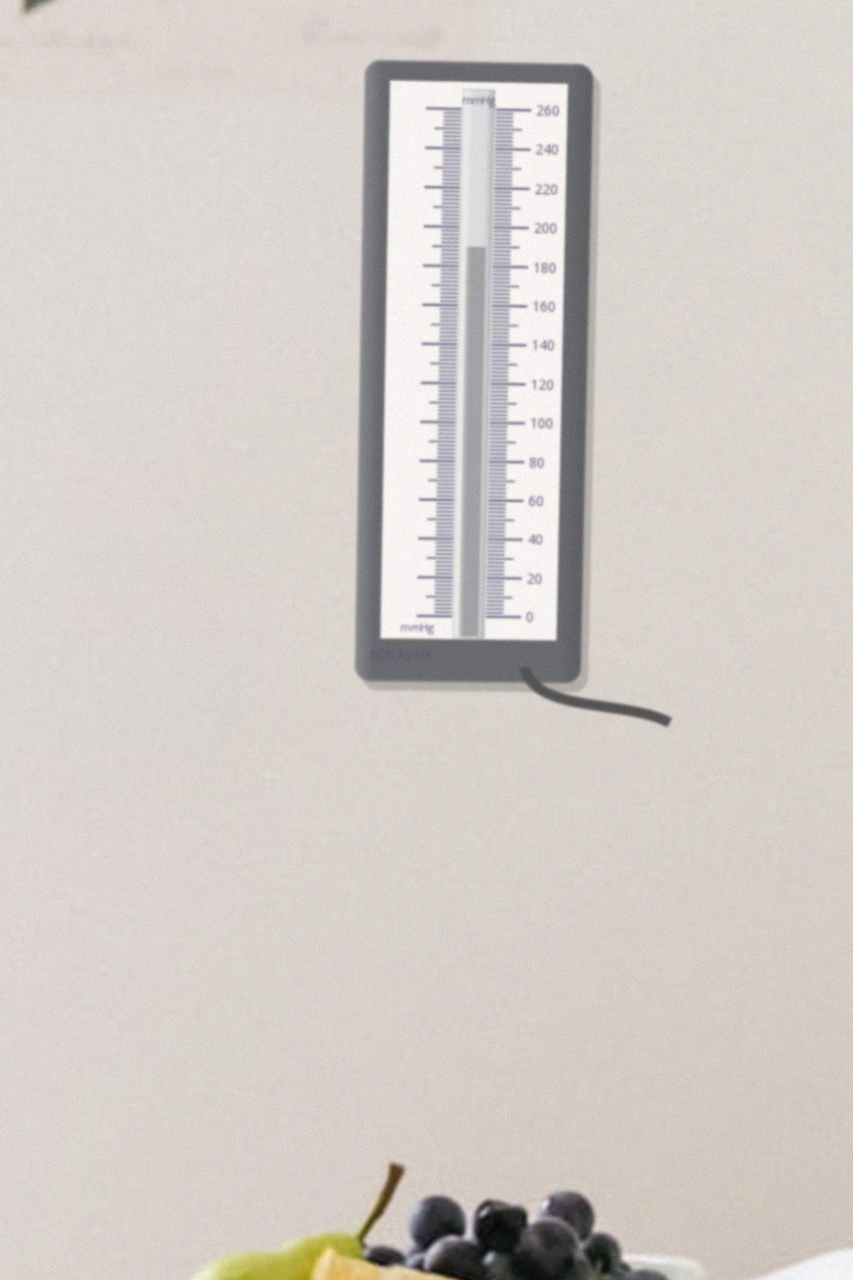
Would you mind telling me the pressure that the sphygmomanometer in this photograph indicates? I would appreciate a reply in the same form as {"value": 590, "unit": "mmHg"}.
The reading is {"value": 190, "unit": "mmHg"}
